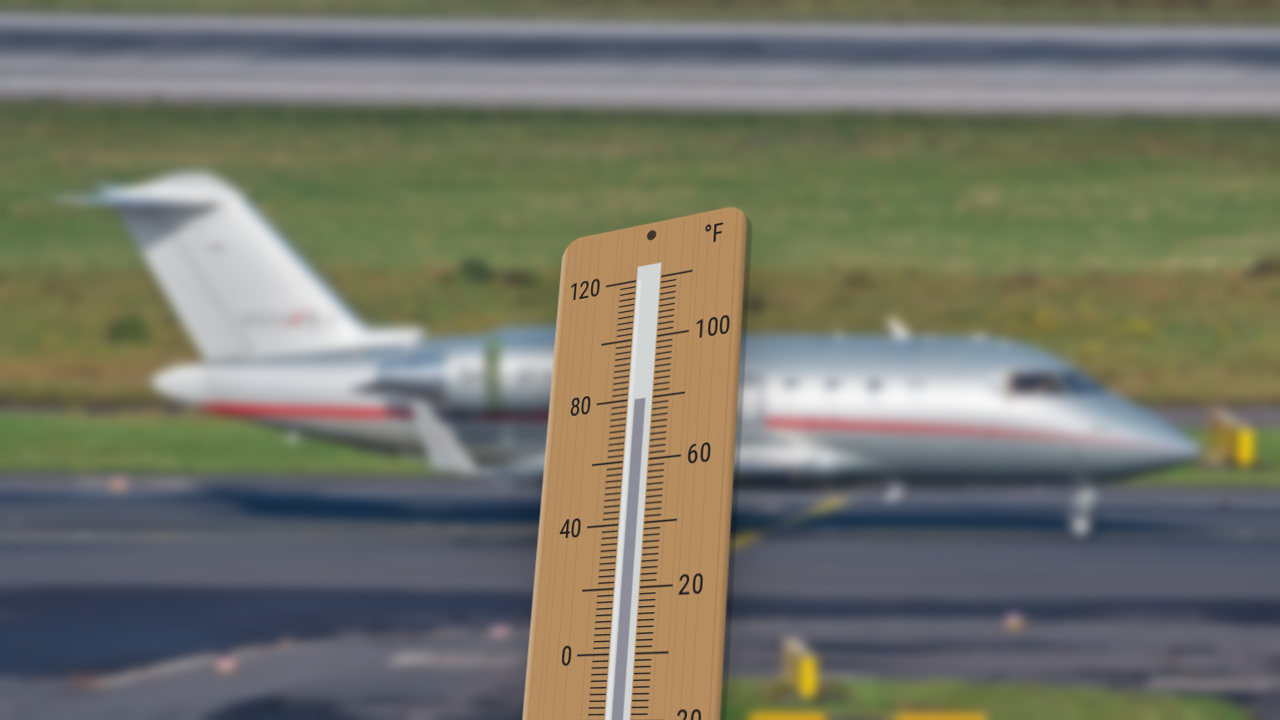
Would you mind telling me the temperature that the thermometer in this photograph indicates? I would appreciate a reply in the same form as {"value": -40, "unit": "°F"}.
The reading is {"value": 80, "unit": "°F"}
